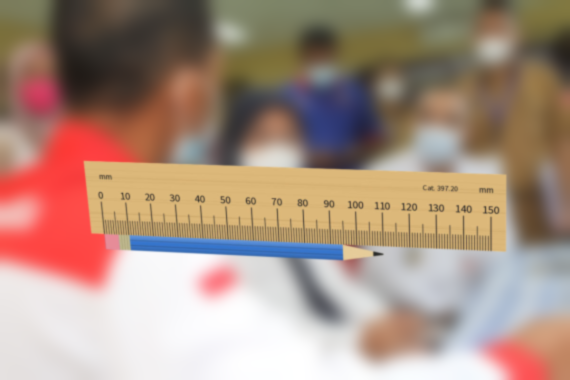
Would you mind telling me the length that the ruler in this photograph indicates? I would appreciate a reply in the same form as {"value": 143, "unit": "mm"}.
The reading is {"value": 110, "unit": "mm"}
